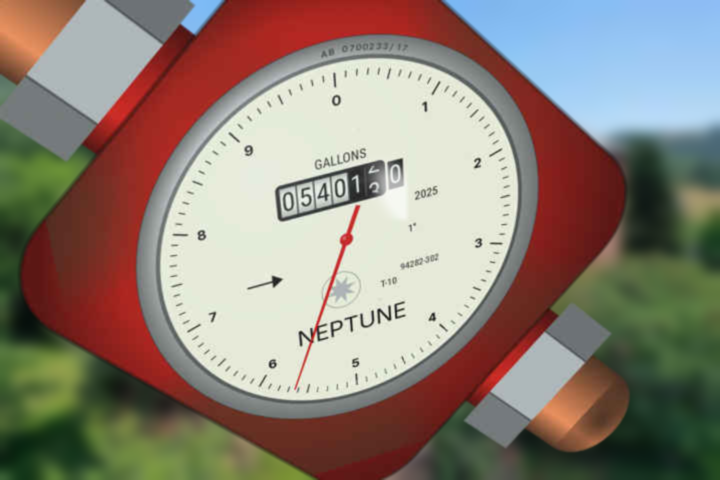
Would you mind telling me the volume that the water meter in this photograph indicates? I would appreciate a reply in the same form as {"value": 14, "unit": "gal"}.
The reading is {"value": 540125.6, "unit": "gal"}
